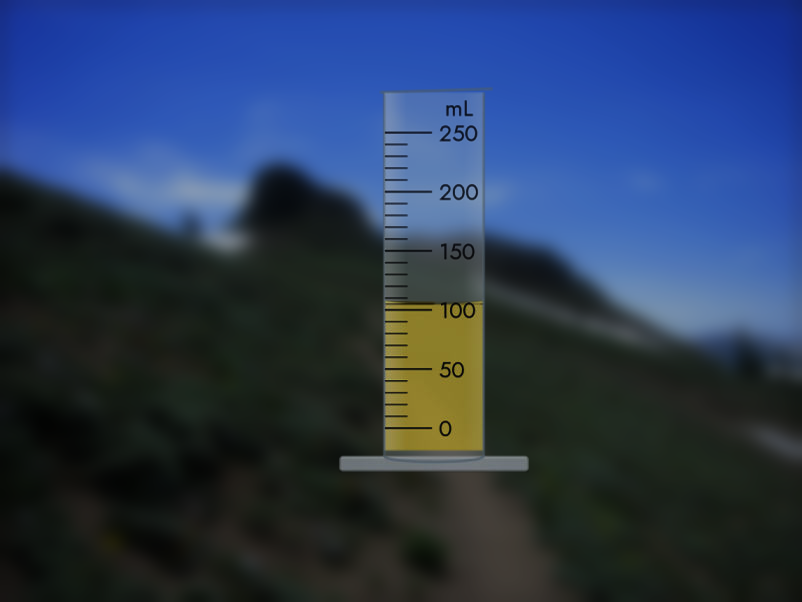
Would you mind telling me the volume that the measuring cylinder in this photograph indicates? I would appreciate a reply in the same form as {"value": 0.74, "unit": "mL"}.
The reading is {"value": 105, "unit": "mL"}
